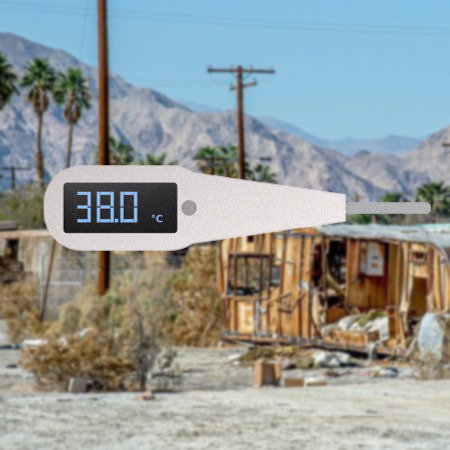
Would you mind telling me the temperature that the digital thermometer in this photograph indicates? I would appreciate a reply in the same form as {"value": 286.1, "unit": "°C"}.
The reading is {"value": 38.0, "unit": "°C"}
